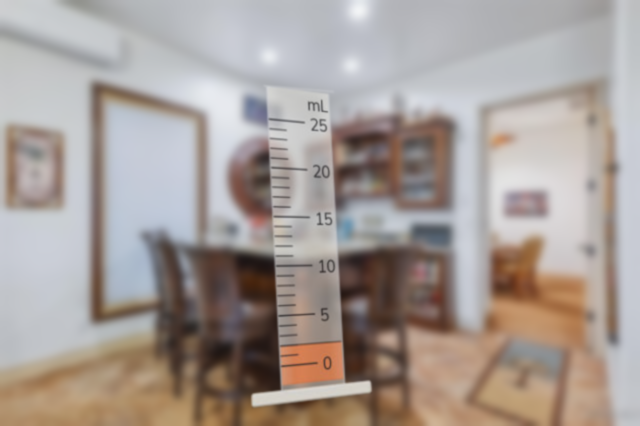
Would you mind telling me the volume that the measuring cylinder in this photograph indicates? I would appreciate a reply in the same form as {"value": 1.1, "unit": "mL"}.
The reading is {"value": 2, "unit": "mL"}
